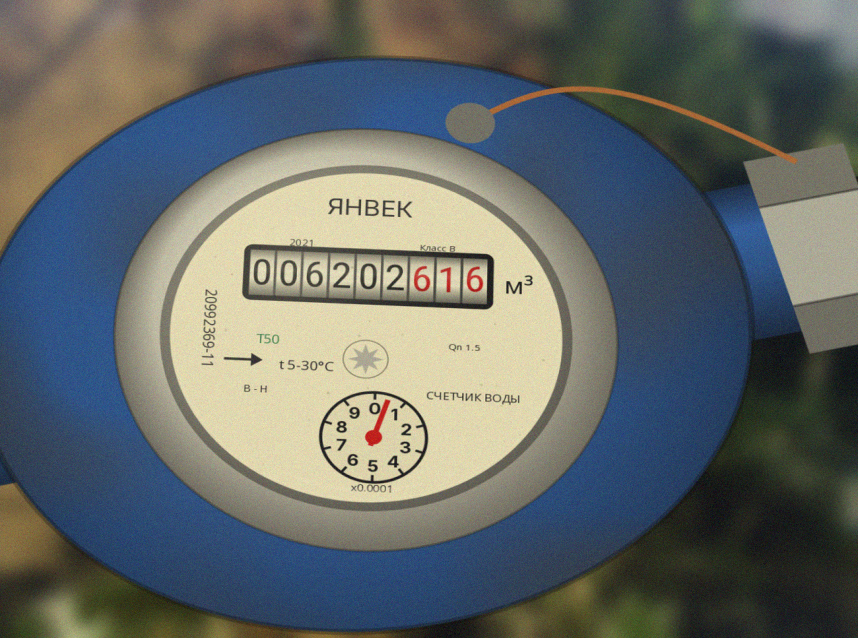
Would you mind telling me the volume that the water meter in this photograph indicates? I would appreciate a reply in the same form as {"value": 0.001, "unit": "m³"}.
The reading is {"value": 6202.6160, "unit": "m³"}
